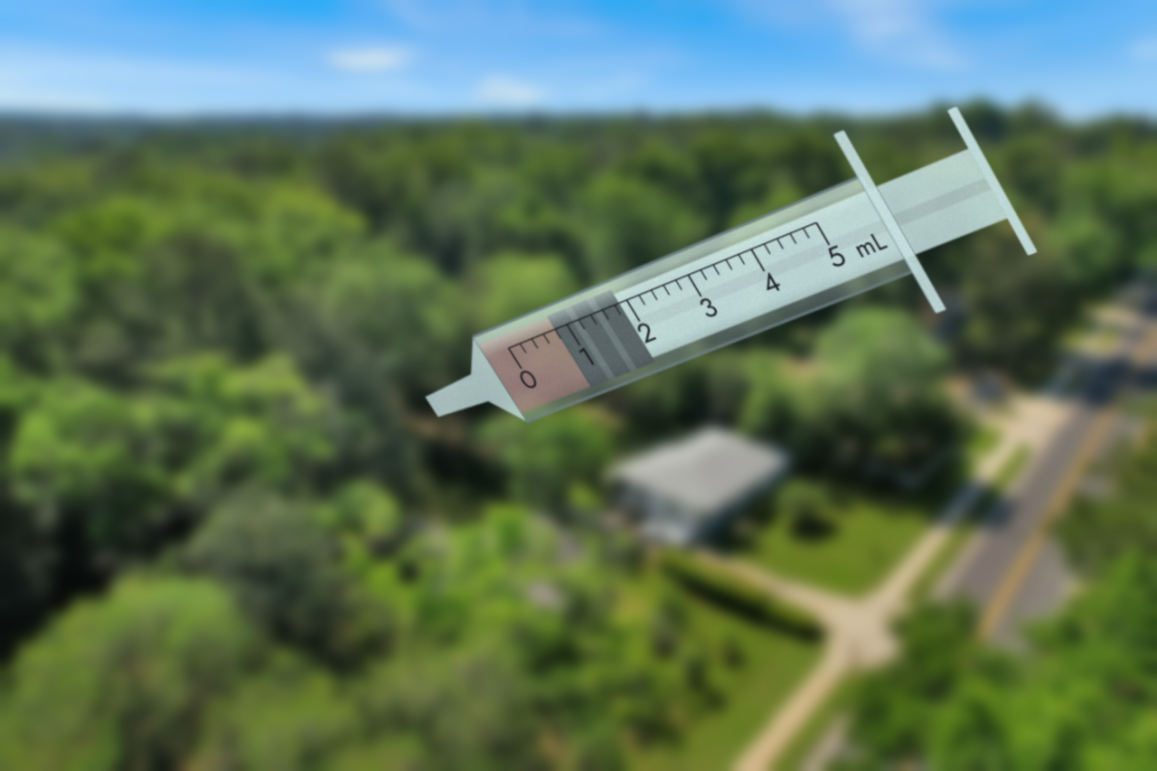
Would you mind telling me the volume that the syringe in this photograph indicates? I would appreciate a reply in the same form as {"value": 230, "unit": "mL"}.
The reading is {"value": 0.8, "unit": "mL"}
